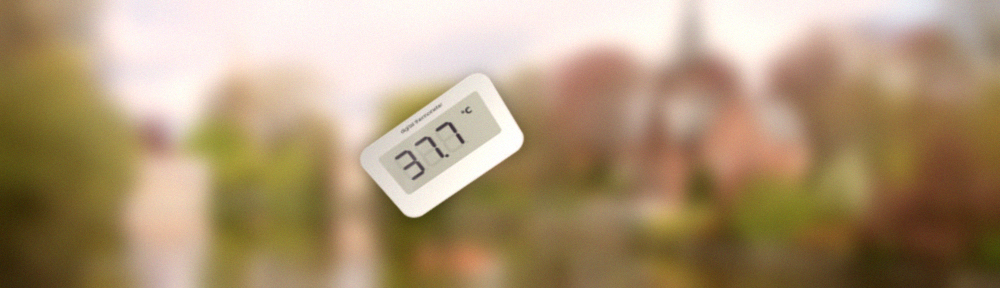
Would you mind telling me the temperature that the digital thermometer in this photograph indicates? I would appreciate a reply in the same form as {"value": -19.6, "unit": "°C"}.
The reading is {"value": 37.7, "unit": "°C"}
